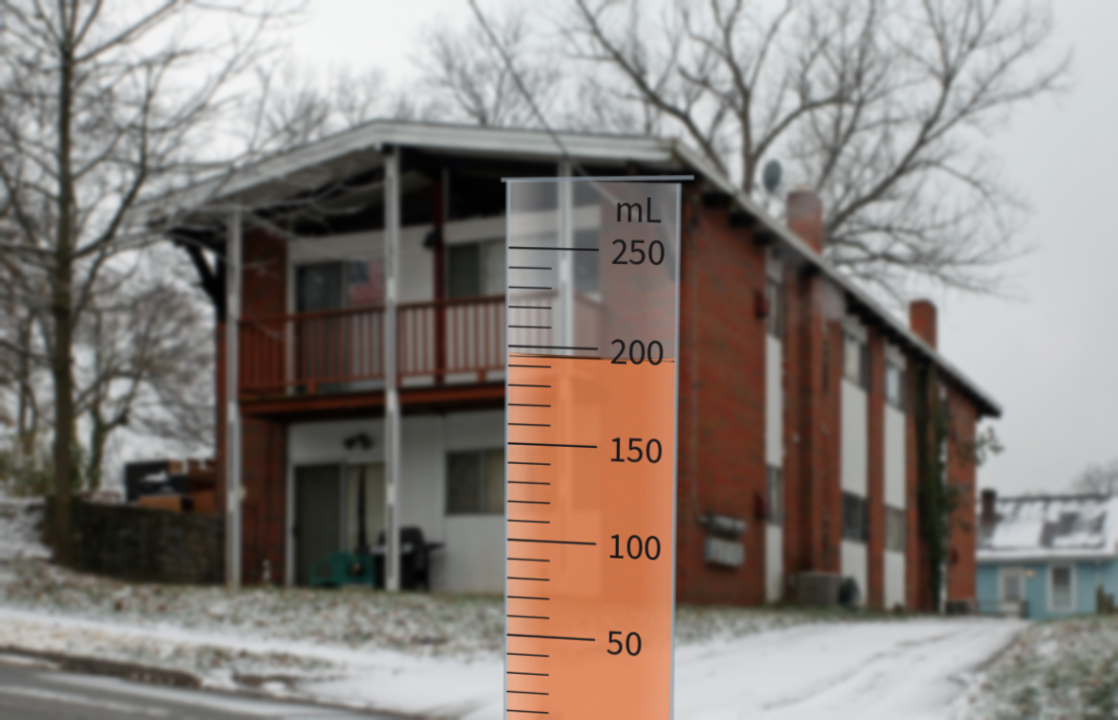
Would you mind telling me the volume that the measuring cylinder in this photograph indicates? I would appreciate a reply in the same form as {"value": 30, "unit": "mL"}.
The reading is {"value": 195, "unit": "mL"}
